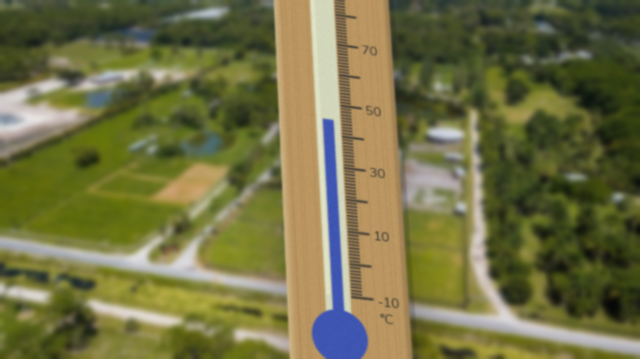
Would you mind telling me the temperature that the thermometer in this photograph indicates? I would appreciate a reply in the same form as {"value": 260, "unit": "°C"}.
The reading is {"value": 45, "unit": "°C"}
